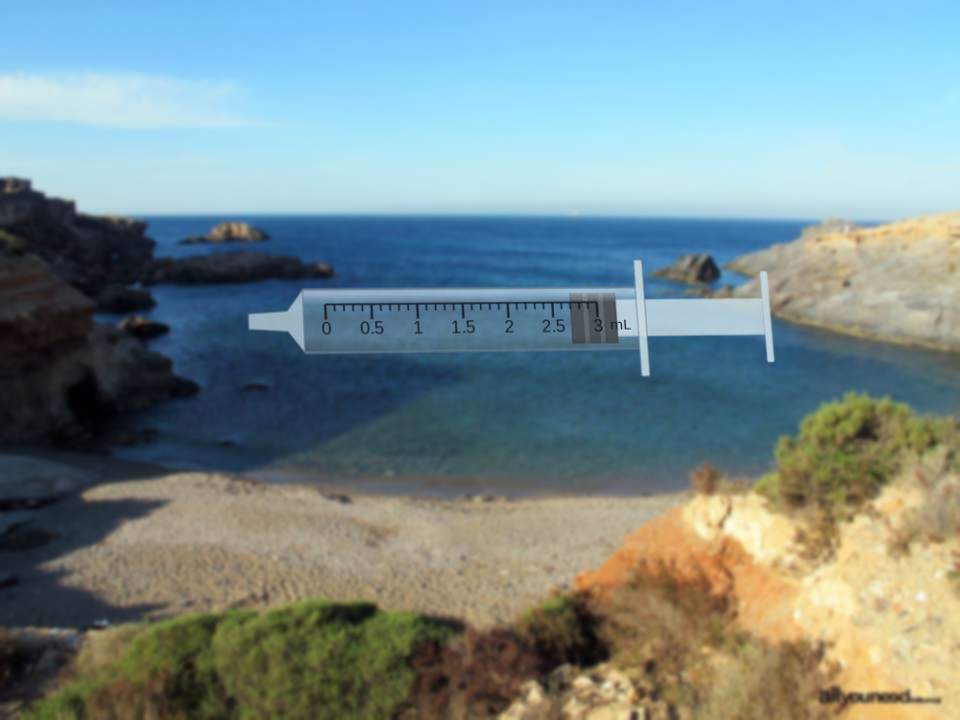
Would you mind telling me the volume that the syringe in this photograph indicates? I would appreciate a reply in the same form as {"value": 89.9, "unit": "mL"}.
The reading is {"value": 2.7, "unit": "mL"}
